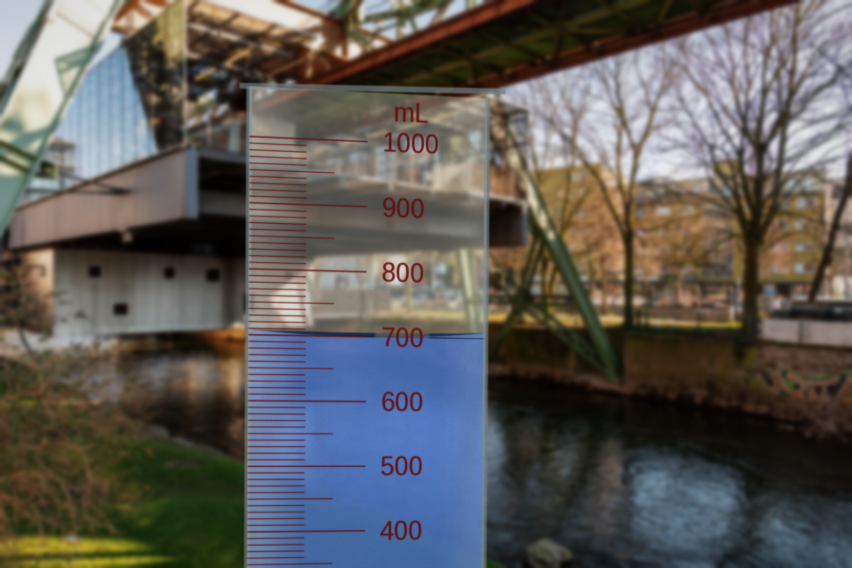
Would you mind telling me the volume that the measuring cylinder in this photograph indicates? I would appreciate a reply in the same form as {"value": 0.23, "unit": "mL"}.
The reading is {"value": 700, "unit": "mL"}
